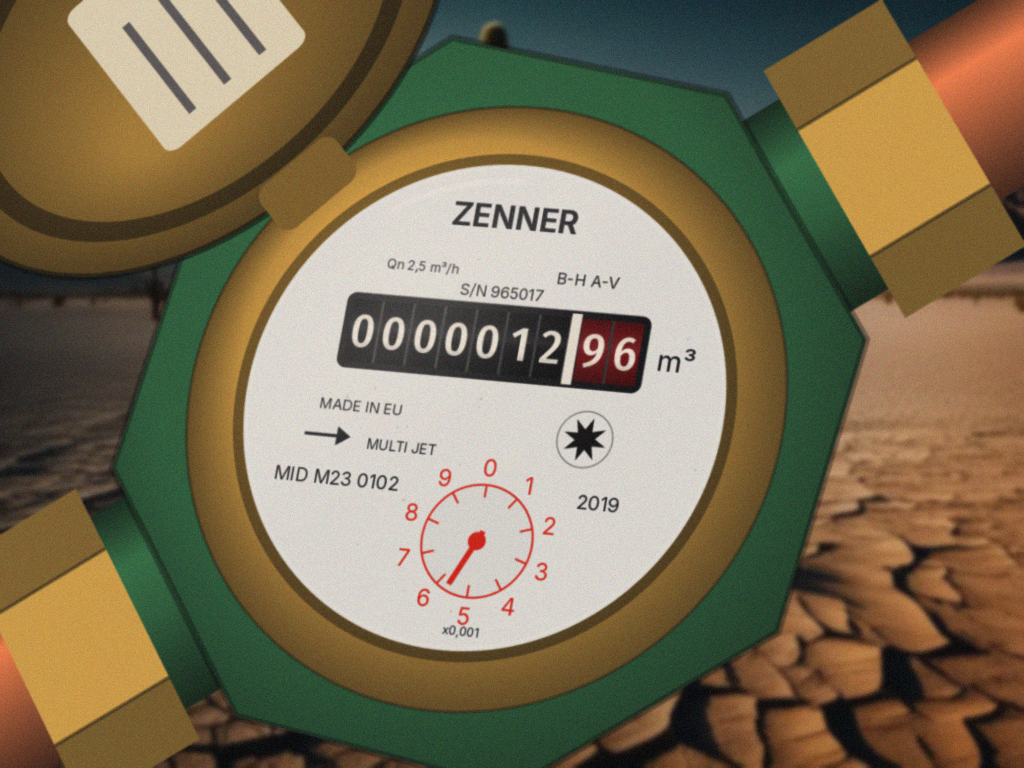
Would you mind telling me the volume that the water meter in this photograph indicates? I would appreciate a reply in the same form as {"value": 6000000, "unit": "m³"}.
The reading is {"value": 12.965, "unit": "m³"}
